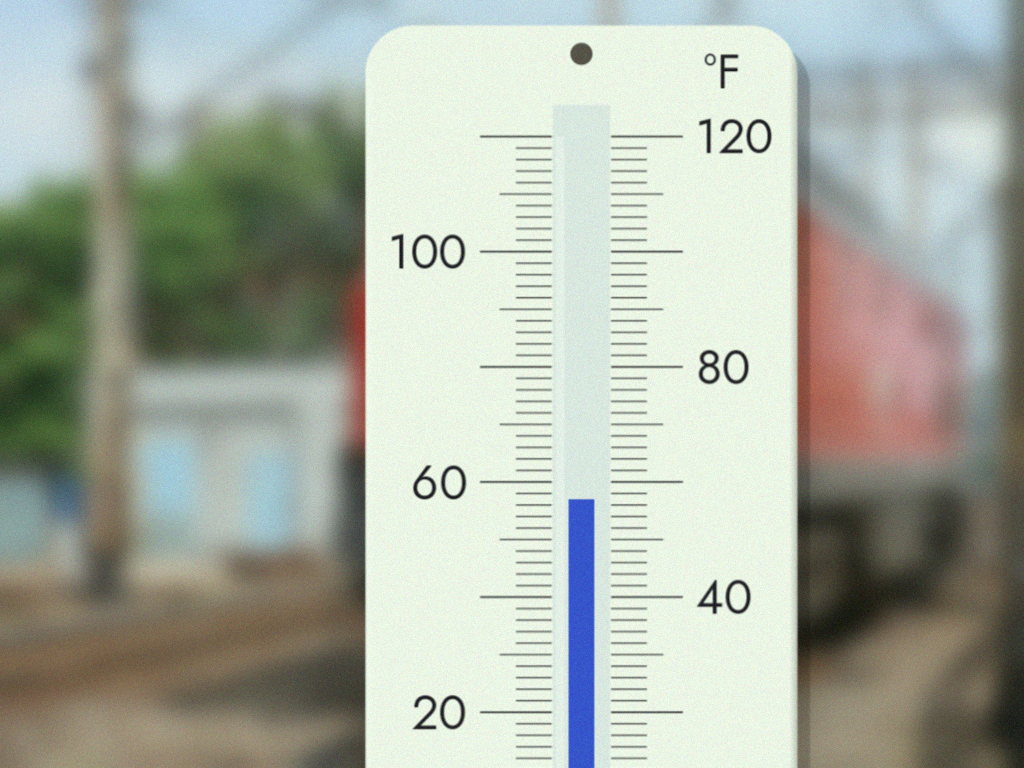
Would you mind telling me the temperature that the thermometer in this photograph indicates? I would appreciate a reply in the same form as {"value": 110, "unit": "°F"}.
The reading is {"value": 57, "unit": "°F"}
